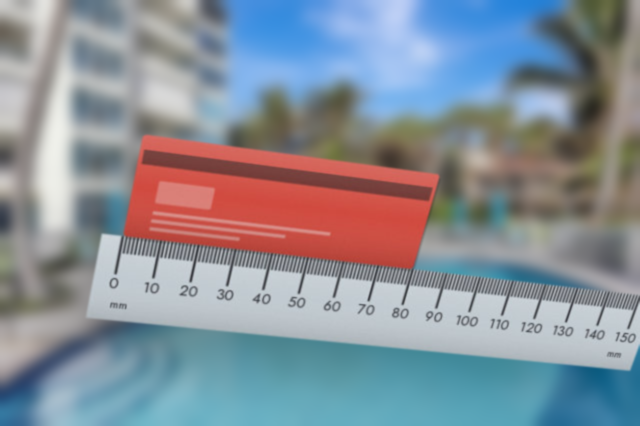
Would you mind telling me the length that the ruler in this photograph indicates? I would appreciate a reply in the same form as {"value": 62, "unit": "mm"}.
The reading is {"value": 80, "unit": "mm"}
